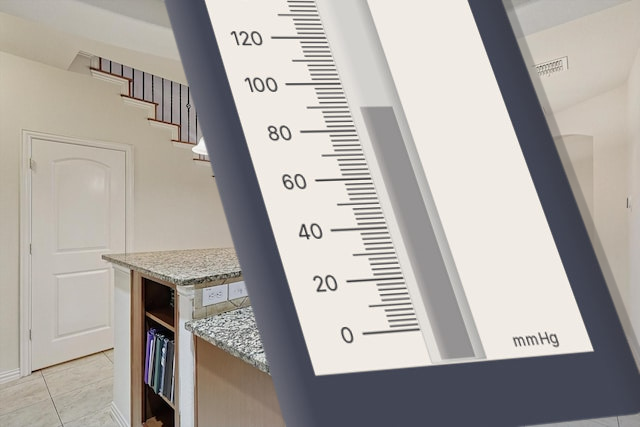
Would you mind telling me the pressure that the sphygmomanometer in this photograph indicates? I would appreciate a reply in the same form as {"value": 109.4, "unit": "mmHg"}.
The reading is {"value": 90, "unit": "mmHg"}
